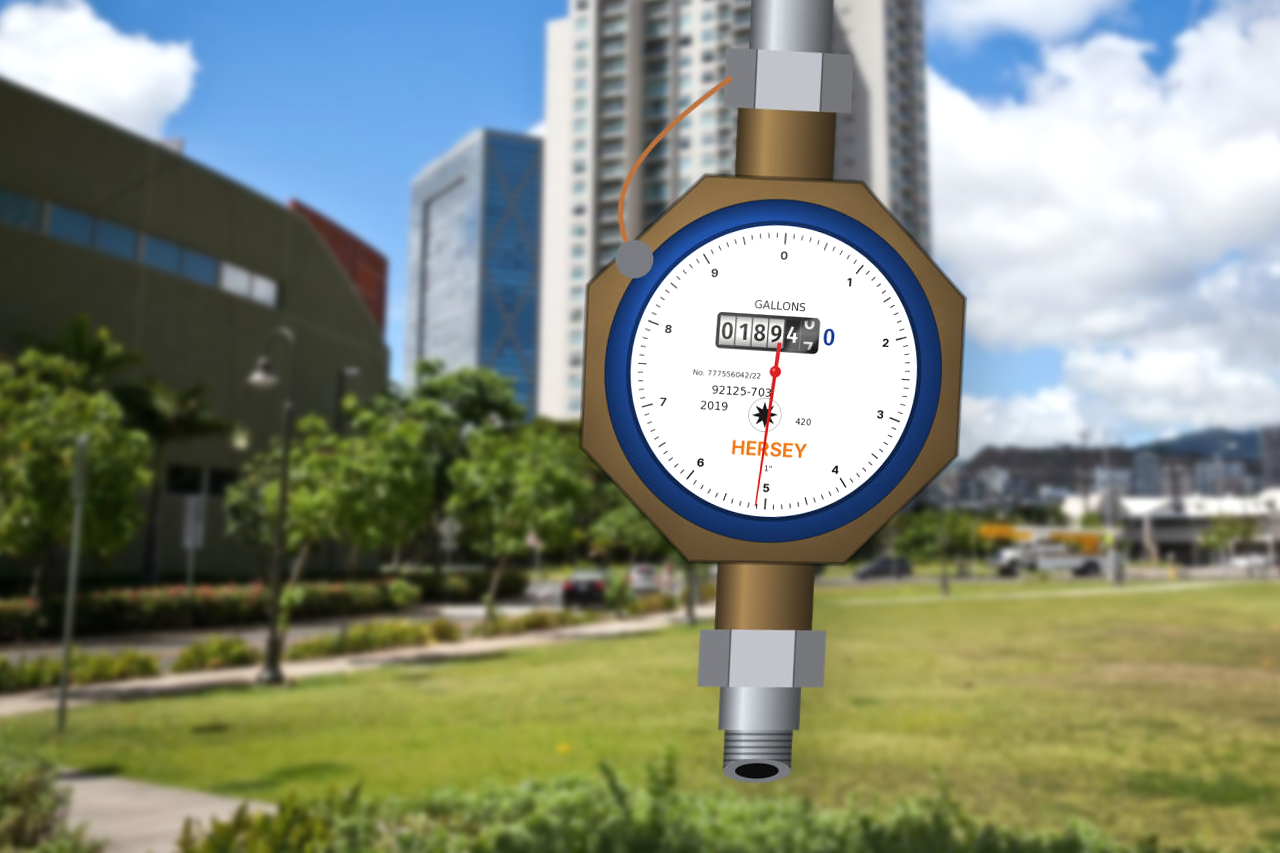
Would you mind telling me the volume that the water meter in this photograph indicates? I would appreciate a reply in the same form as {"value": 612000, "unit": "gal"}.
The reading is {"value": 189465.1, "unit": "gal"}
